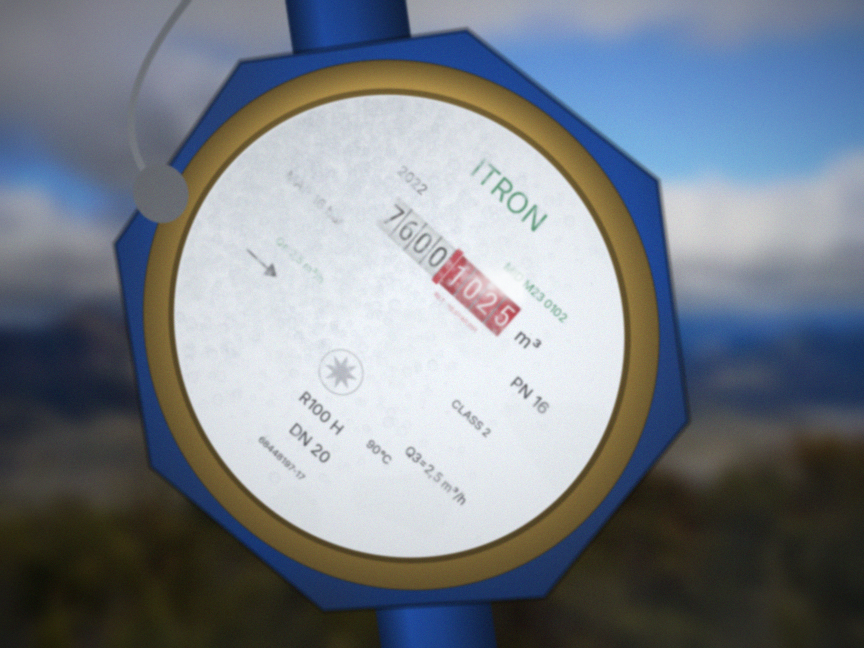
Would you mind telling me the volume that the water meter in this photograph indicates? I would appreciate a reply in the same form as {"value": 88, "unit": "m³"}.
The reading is {"value": 7600.1025, "unit": "m³"}
